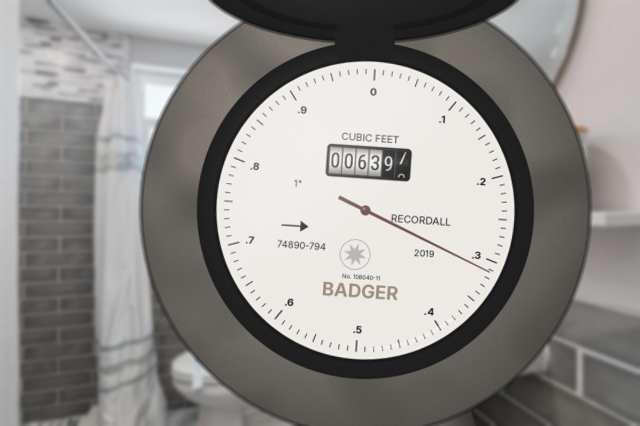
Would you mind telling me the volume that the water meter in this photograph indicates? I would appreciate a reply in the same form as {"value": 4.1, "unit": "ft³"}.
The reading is {"value": 6397.31, "unit": "ft³"}
